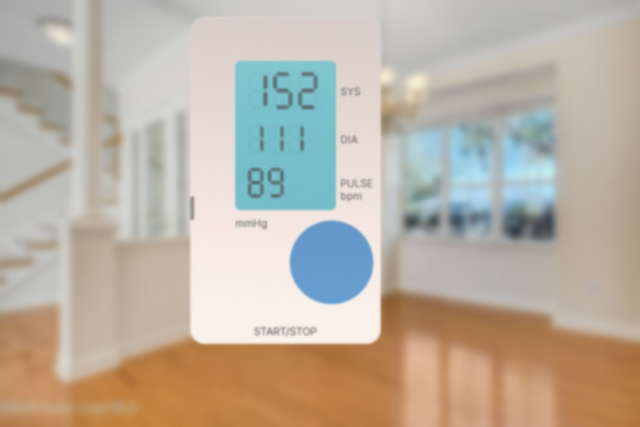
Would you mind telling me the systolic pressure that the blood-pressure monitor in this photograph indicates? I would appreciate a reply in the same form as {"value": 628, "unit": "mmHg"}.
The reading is {"value": 152, "unit": "mmHg"}
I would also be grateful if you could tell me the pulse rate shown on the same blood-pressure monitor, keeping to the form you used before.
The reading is {"value": 89, "unit": "bpm"}
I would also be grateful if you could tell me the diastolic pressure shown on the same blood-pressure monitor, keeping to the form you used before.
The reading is {"value": 111, "unit": "mmHg"}
